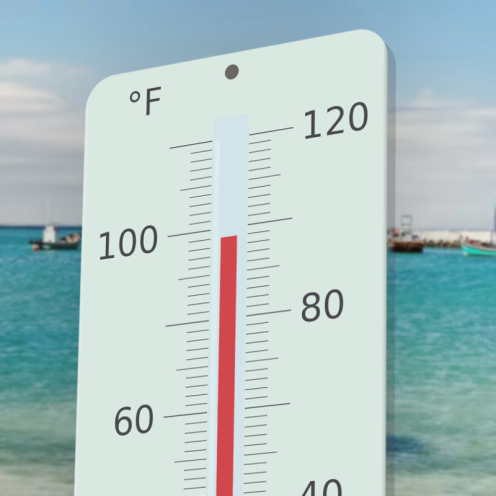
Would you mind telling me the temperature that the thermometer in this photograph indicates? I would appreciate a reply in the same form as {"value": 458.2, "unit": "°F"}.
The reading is {"value": 98, "unit": "°F"}
